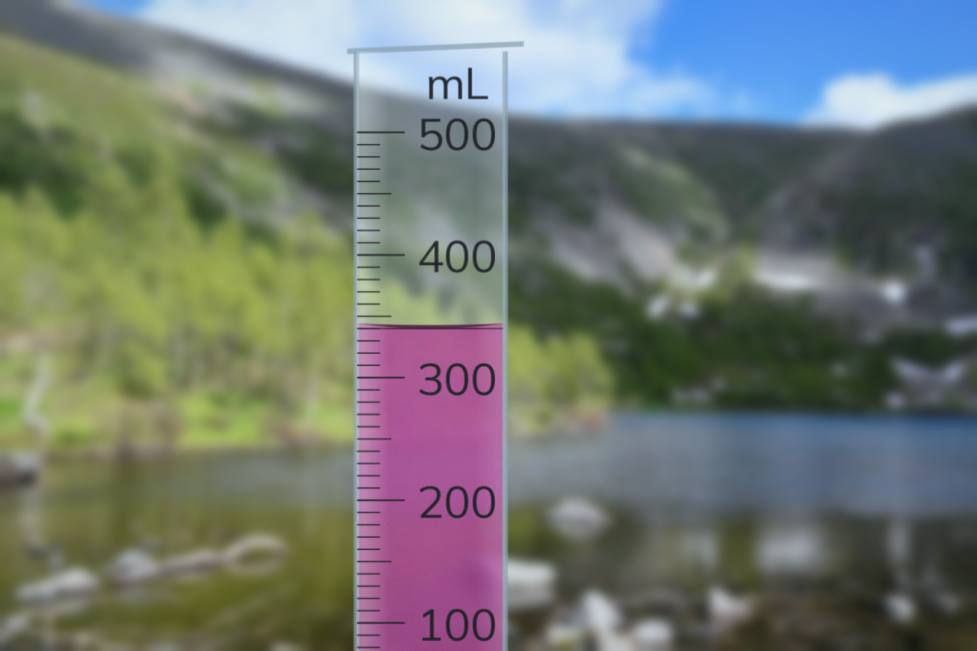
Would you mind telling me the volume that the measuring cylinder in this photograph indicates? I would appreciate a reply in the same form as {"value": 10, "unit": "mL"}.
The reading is {"value": 340, "unit": "mL"}
